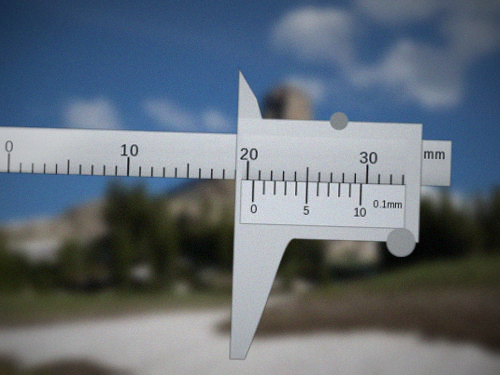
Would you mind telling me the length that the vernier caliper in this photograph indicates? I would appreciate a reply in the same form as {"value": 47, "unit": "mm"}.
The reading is {"value": 20.5, "unit": "mm"}
